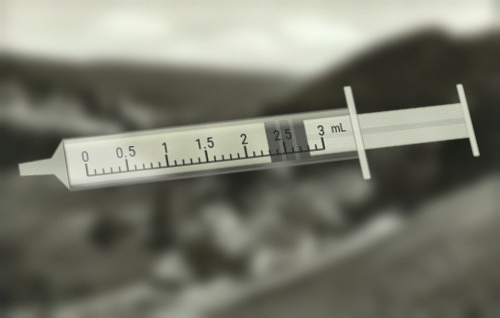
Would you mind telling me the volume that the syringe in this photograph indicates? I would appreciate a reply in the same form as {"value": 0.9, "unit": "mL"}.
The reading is {"value": 2.3, "unit": "mL"}
